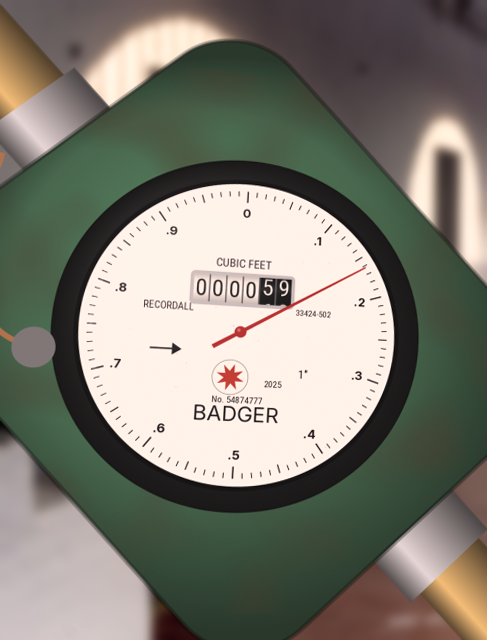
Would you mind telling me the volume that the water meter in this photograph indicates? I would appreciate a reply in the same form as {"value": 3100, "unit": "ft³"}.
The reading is {"value": 59.16, "unit": "ft³"}
